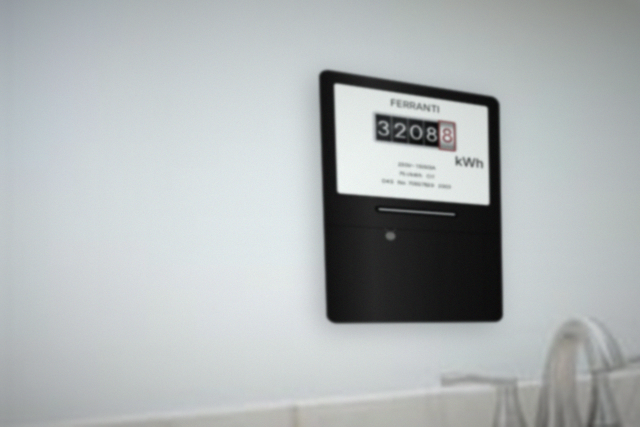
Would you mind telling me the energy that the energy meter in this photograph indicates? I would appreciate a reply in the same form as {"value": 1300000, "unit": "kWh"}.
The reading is {"value": 3208.8, "unit": "kWh"}
